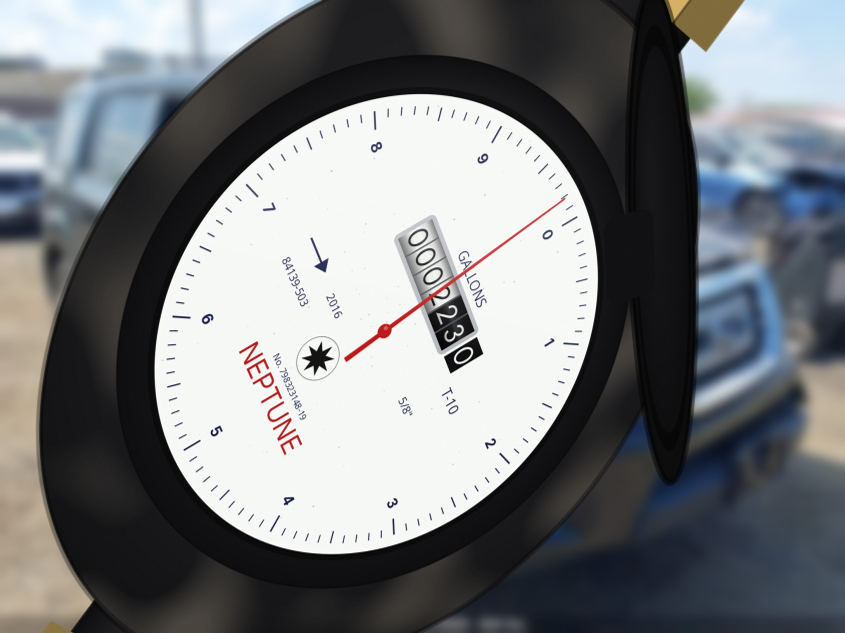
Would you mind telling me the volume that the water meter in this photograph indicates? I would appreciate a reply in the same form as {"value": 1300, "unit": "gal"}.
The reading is {"value": 2229.8, "unit": "gal"}
